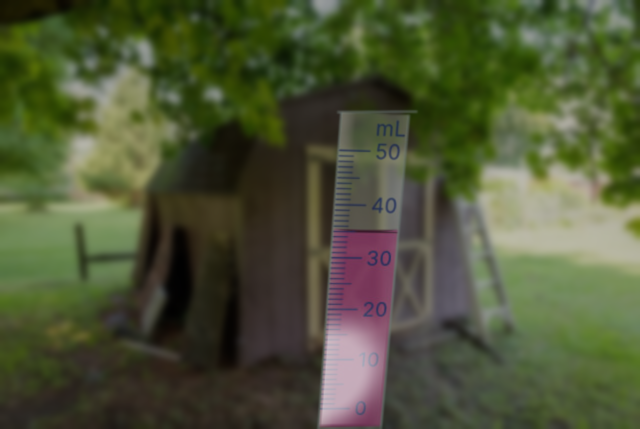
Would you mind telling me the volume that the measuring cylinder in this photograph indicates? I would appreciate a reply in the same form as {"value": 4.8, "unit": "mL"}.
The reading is {"value": 35, "unit": "mL"}
